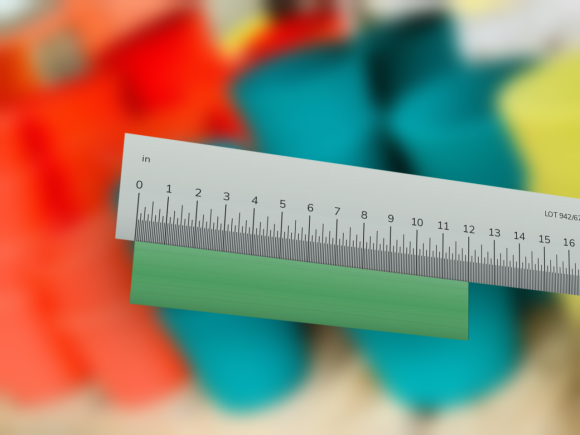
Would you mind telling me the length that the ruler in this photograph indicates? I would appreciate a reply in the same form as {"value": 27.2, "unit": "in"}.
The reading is {"value": 12, "unit": "in"}
